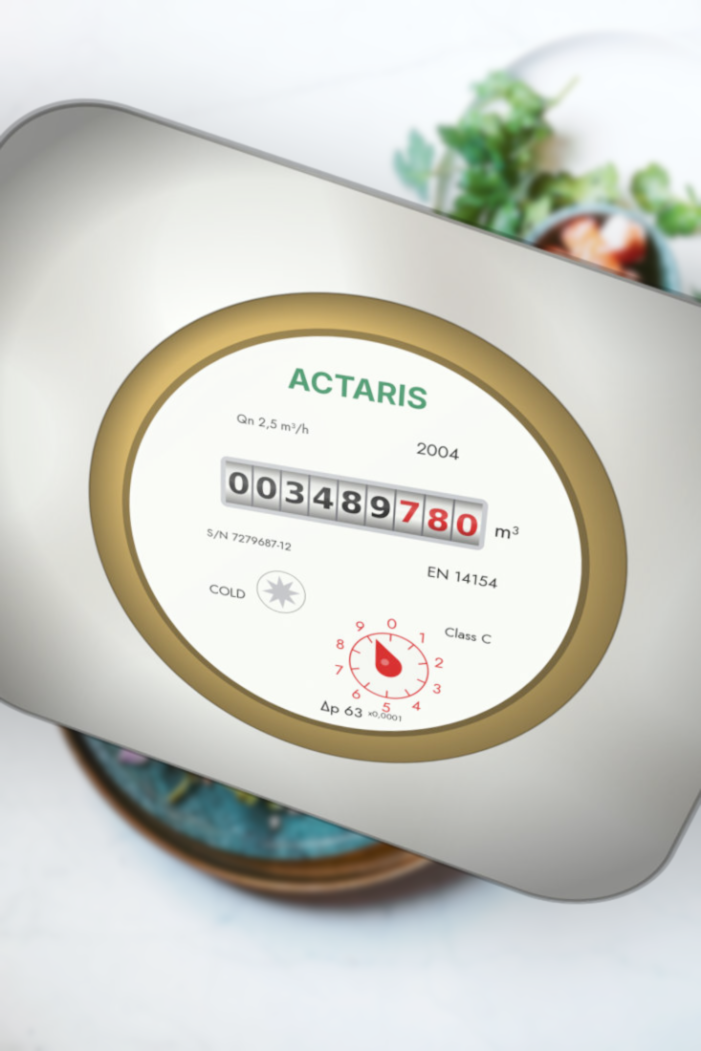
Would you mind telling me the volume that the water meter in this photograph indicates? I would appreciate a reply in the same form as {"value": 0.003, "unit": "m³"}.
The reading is {"value": 3489.7799, "unit": "m³"}
